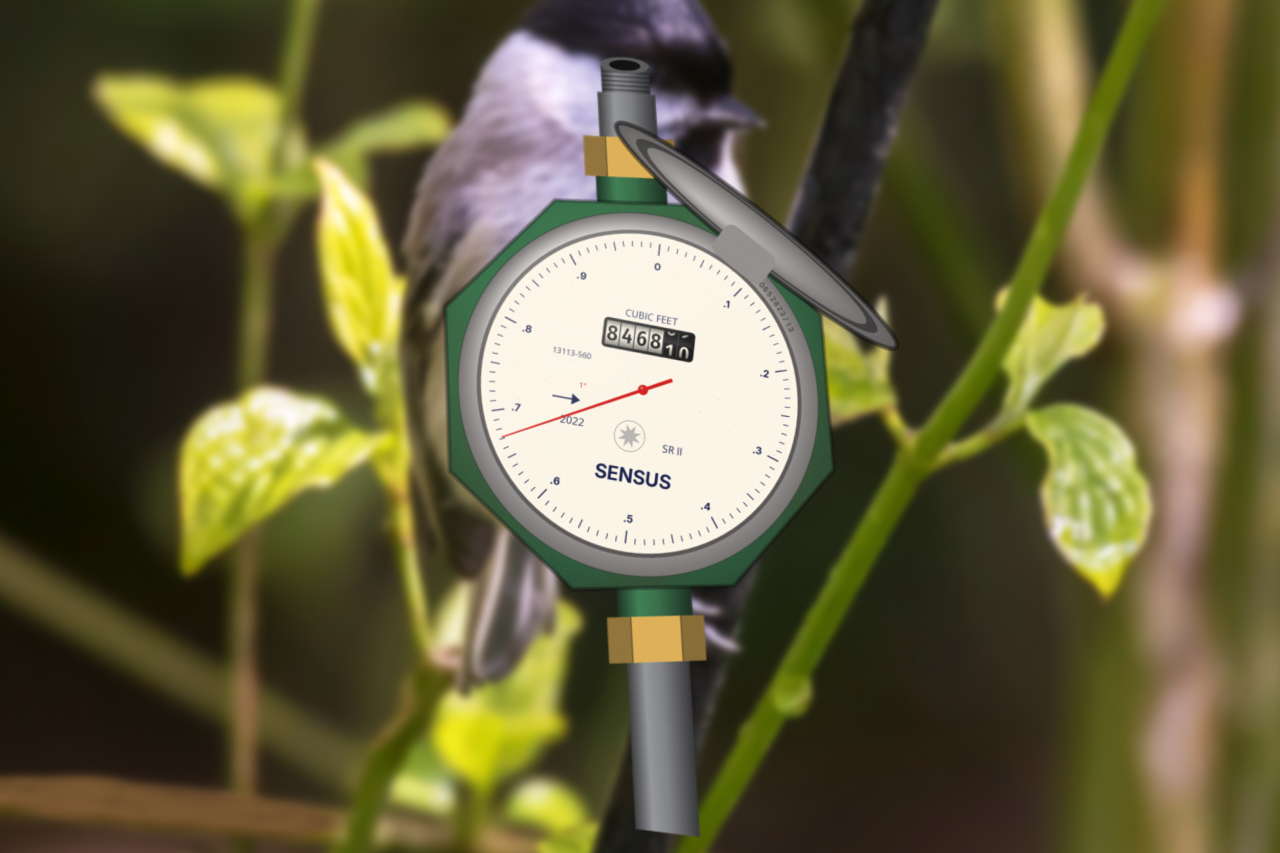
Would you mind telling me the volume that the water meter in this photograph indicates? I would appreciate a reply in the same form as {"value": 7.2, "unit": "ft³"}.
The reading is {"value": 846809.67, "unit": "ft³"}
